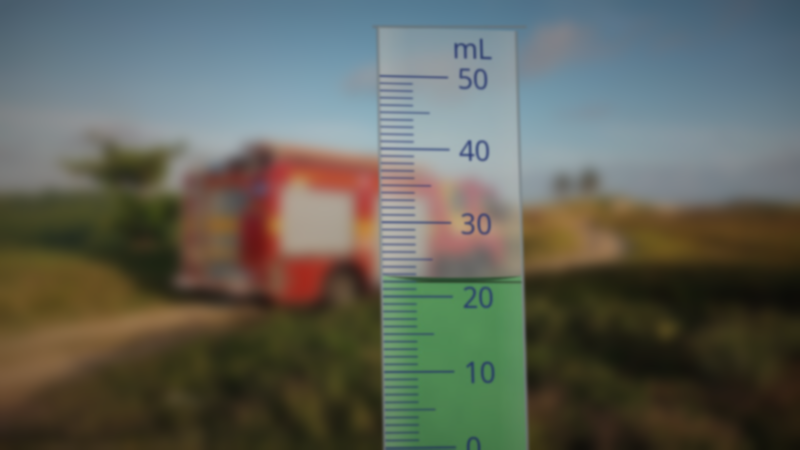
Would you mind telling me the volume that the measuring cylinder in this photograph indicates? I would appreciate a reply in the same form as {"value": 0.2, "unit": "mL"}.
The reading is {"value": 22, "unit": "mL"}
